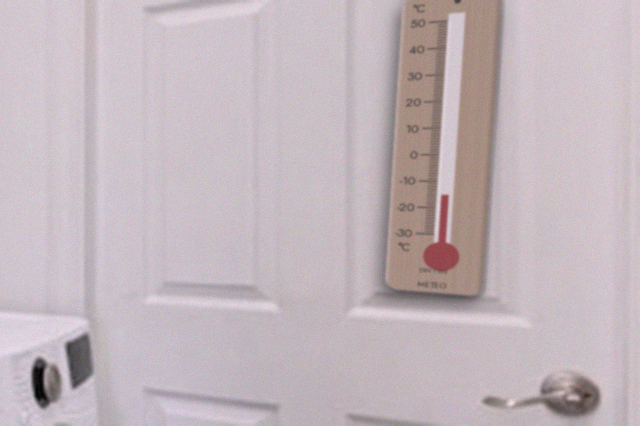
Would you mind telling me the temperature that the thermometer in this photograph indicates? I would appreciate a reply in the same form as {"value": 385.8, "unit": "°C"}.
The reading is {"value": -15, "unit": "°C"}
